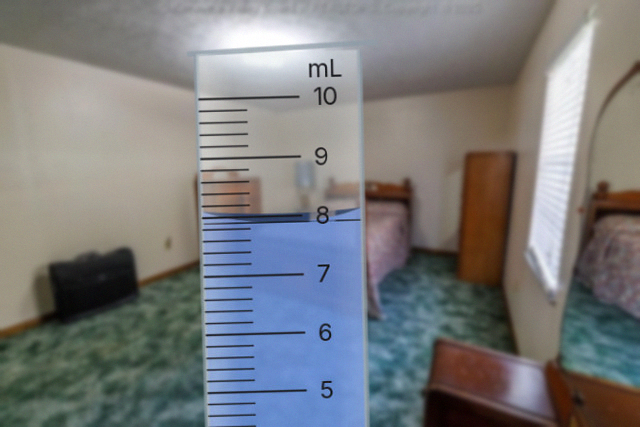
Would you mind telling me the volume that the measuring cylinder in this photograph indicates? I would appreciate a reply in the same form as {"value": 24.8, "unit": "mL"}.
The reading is {"value": 7.9, "unit": "mL"}
